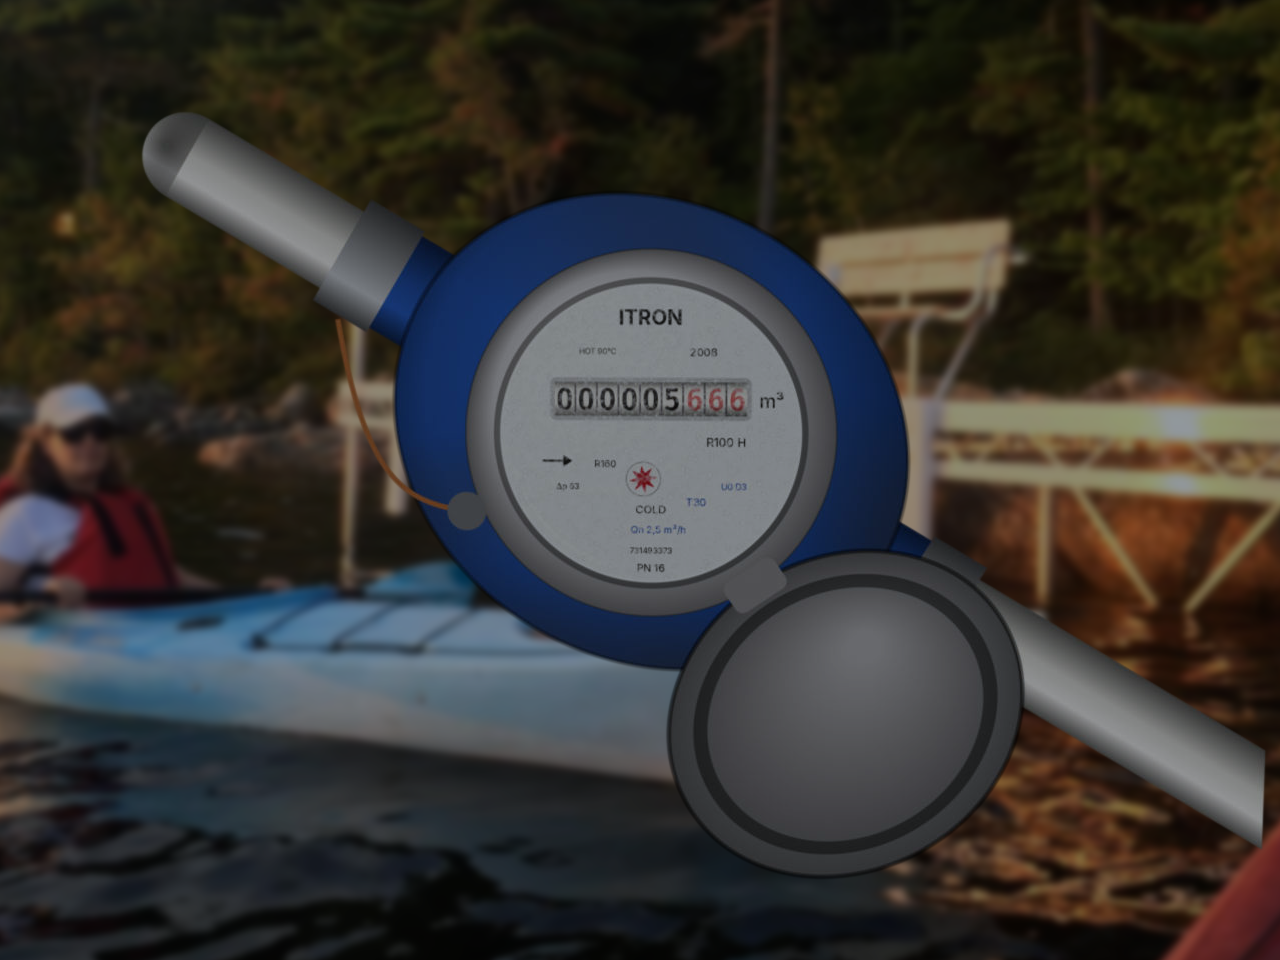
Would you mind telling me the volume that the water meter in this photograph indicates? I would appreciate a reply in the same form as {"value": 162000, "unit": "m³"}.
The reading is {"value": 5.666, "unit": "m³"}
